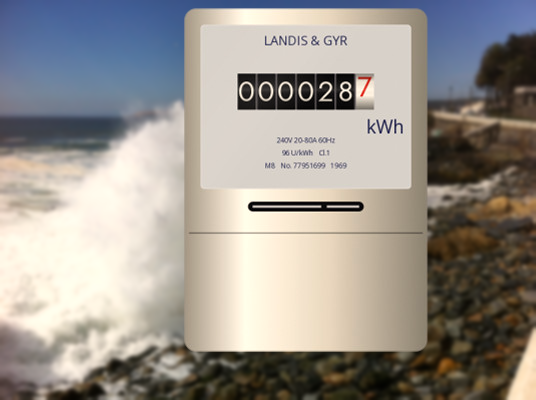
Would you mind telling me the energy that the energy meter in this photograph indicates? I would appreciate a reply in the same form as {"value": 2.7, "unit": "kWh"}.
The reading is {"value": 28.7, "unit": "kWh"}
